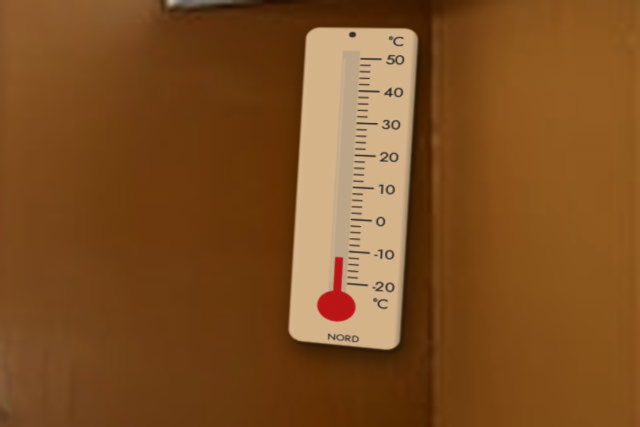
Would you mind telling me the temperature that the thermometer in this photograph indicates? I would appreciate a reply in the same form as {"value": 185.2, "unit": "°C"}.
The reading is {"value": -12, "unit": "°C"}
